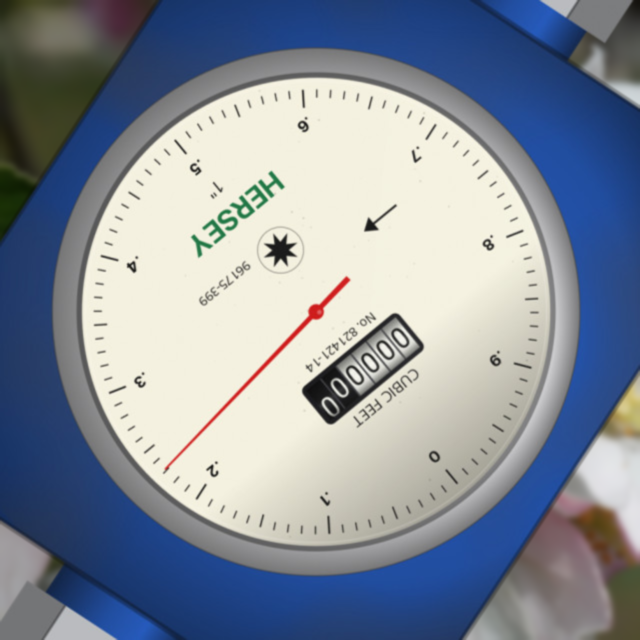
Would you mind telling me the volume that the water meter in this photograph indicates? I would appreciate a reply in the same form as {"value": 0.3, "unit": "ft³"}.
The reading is {"value": 0.23, "unit": "ft³"}
